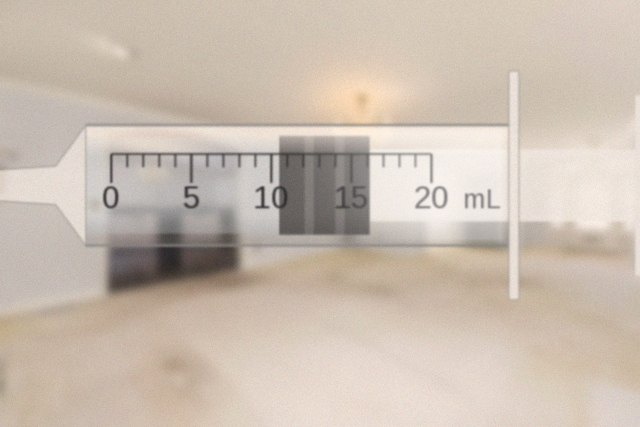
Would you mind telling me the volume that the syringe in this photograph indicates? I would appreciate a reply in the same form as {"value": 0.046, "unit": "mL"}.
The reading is {"value": 10.5, "unit": "mL"}
